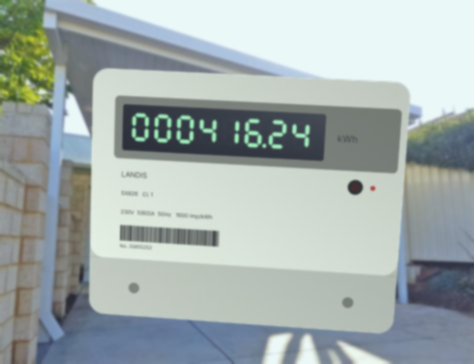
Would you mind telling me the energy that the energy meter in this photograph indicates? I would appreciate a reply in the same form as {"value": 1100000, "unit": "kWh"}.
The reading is {"value": 416.24, "unit": "kWh"}
